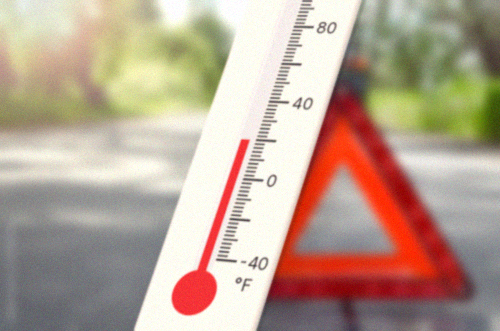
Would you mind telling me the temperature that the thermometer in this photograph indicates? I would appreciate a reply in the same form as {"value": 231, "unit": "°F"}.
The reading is {"value": 20, "unit": "°F"}
